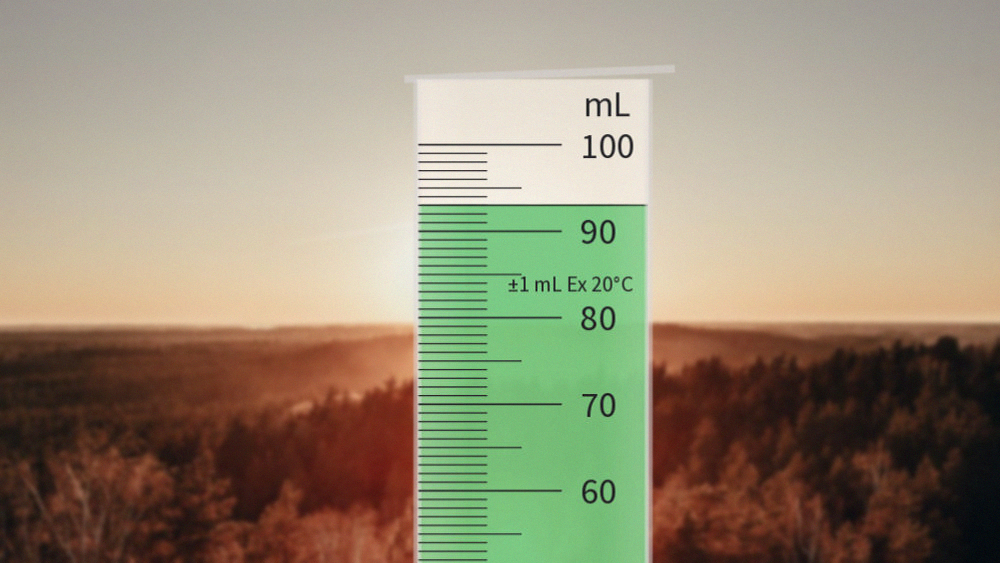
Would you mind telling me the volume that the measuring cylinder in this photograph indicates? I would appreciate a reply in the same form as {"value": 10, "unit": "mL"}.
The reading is {"value": 93, "unit": "mL"}
